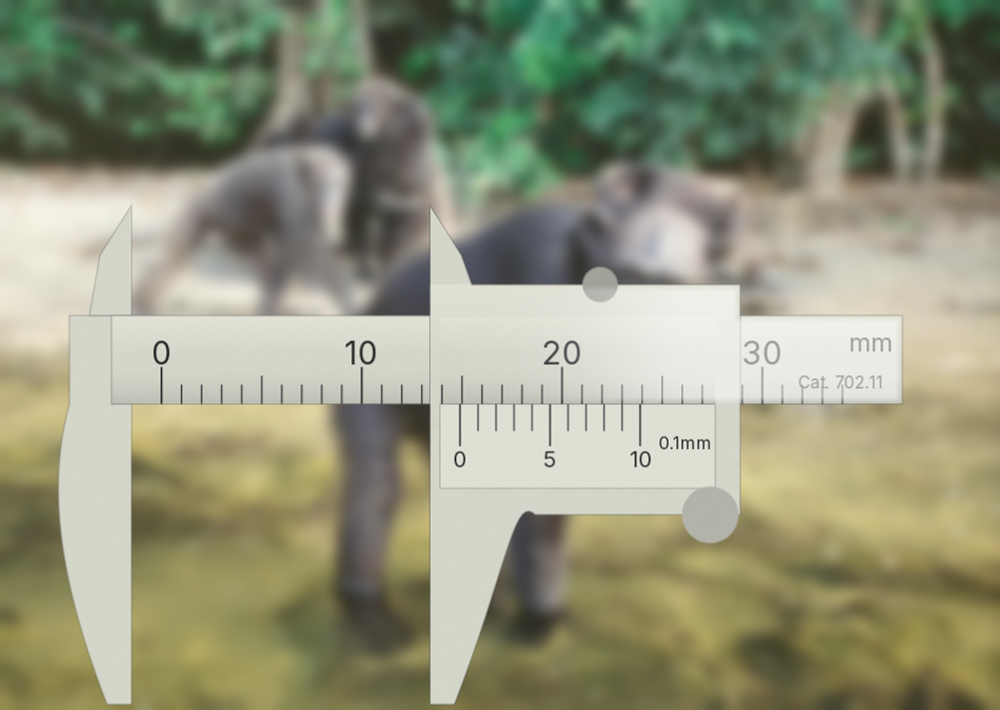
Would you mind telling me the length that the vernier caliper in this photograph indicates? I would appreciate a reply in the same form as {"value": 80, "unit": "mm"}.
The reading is {"value": 14.9, "unit": "mm"}
